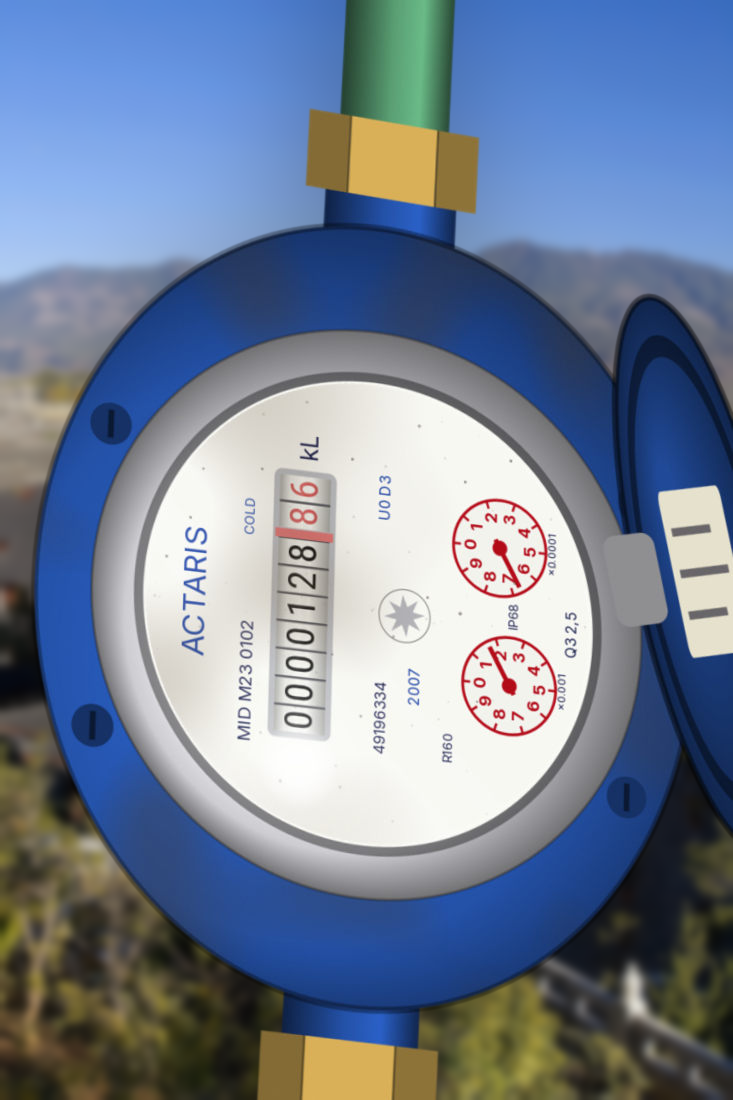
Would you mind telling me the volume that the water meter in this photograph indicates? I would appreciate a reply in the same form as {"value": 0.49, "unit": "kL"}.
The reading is {"value": 128.8616, "unit": "kL"}
